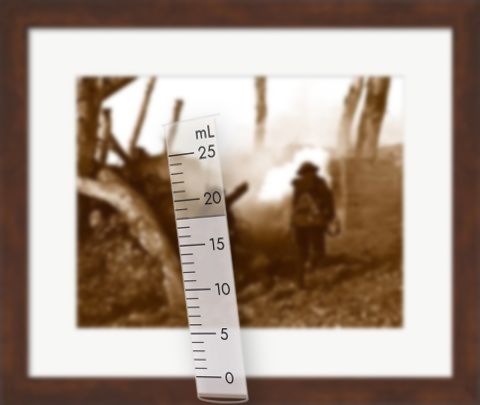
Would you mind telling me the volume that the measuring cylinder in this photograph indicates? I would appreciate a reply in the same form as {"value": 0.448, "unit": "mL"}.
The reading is {"value": 18, "unit": "mL"}
